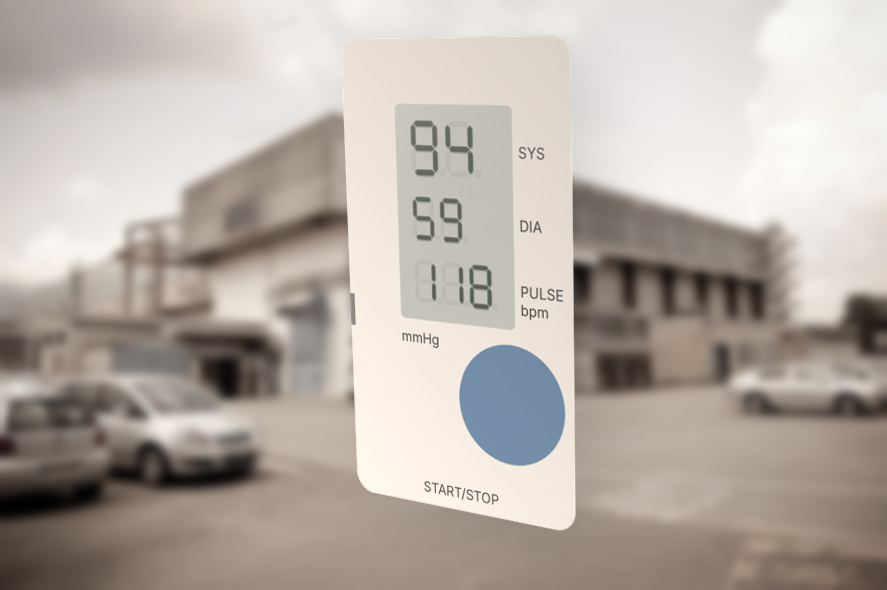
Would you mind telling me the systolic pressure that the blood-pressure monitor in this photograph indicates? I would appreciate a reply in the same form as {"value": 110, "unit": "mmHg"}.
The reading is {"value": 94, "unit": "mmHg"}
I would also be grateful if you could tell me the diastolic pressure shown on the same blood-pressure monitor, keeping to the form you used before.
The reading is {"value": 59, "unit": "mmHg"}
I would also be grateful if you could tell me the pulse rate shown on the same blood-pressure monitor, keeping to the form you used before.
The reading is {"value": 118, "unit": "bpm"}
